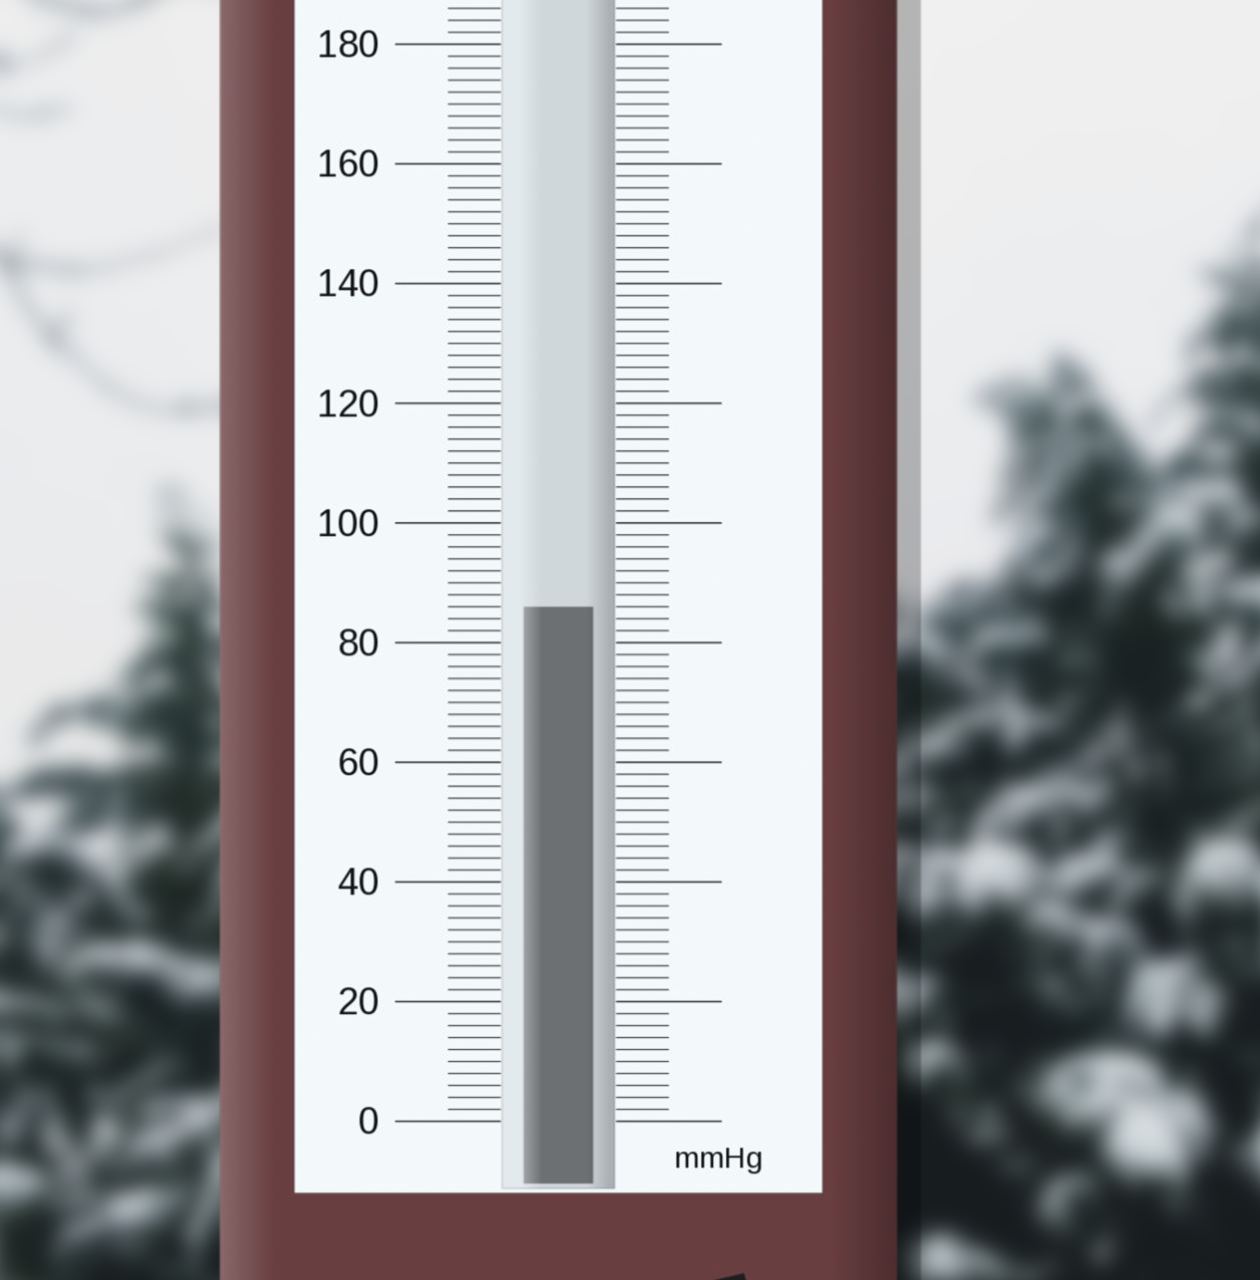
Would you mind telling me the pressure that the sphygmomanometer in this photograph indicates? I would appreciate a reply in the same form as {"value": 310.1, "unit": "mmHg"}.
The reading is {"value": 86, "unit": "mmHg"}
